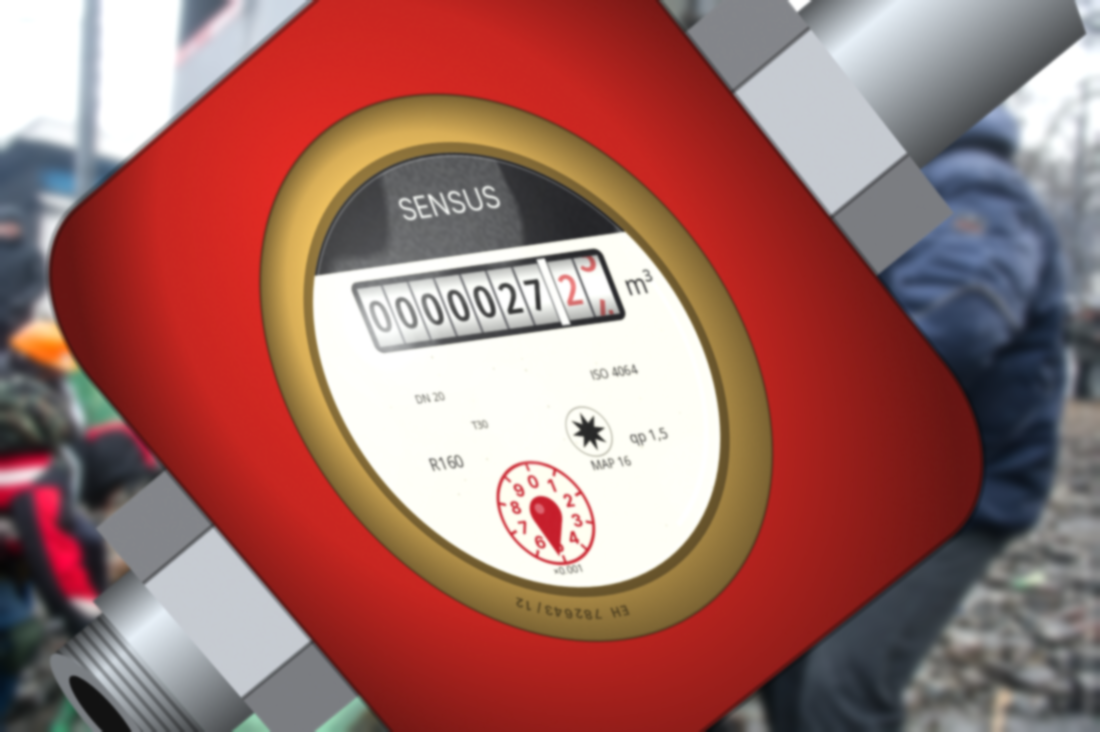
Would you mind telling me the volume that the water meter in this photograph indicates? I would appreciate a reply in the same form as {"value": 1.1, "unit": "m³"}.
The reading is {"value": 27.235, "unit": "m³"}
